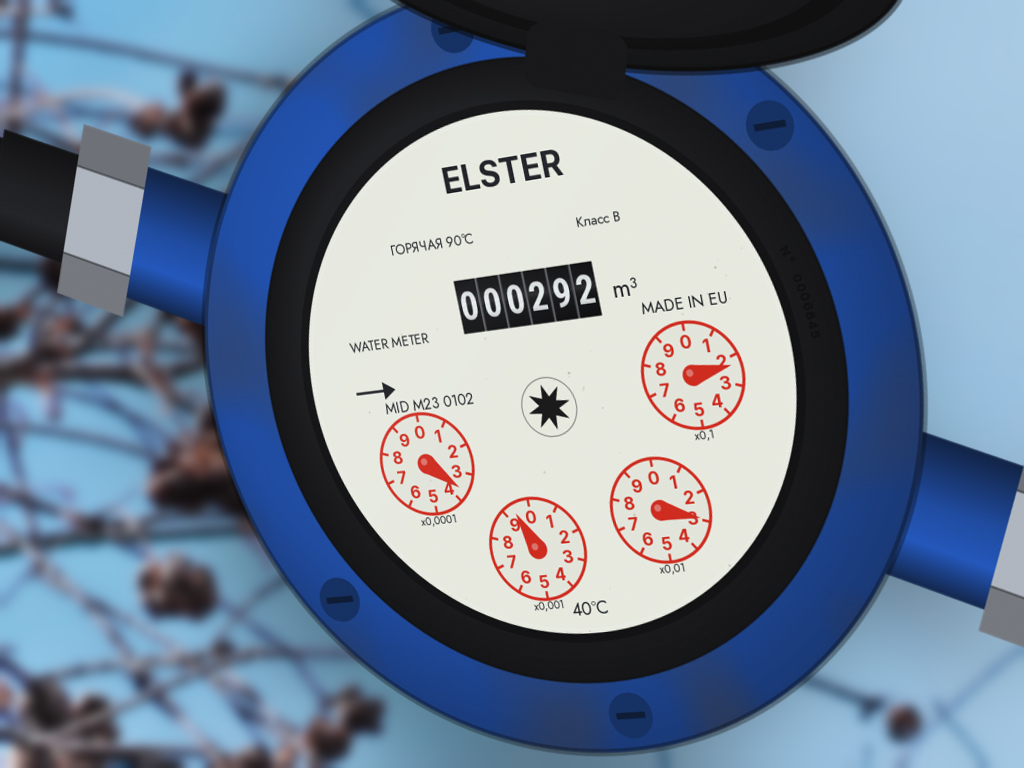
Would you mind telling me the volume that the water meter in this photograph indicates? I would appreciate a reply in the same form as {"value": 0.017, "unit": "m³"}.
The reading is {"value": 292.2293, "unit": "m³"}
